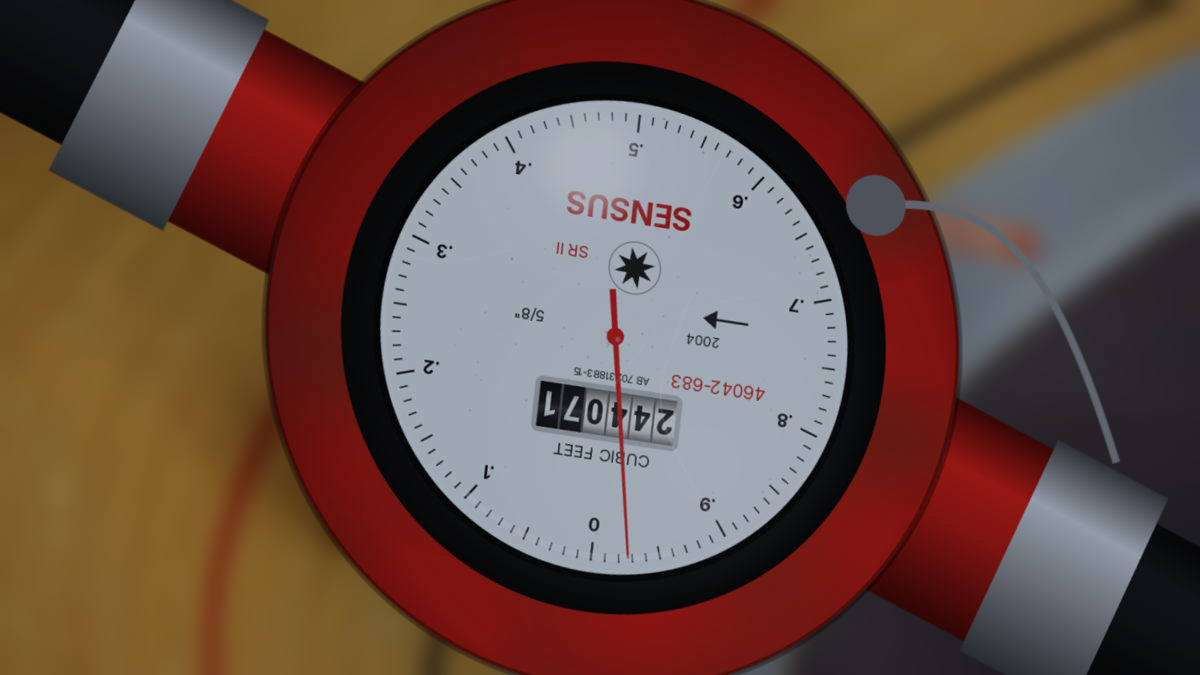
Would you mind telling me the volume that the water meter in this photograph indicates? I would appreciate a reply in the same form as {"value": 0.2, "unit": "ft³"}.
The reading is {"value": 244070.97, "unit": "ft³"}
